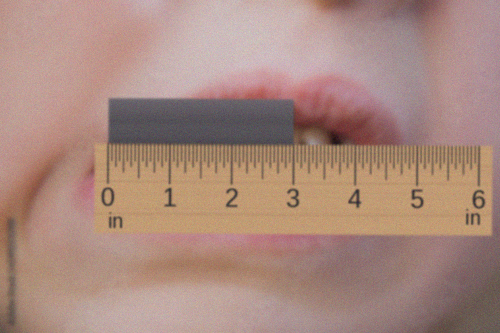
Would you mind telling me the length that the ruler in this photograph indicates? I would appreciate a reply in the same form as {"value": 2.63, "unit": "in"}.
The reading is {"value": 3, "unit": "in"}
